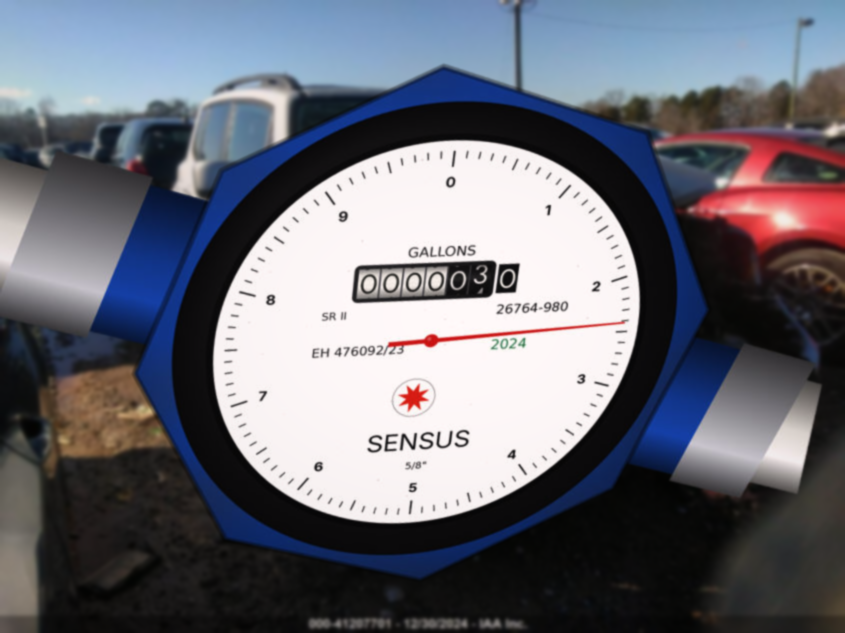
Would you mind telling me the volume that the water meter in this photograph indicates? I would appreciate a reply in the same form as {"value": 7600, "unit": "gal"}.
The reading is {"value": 32.4, "unit": "gal"}
